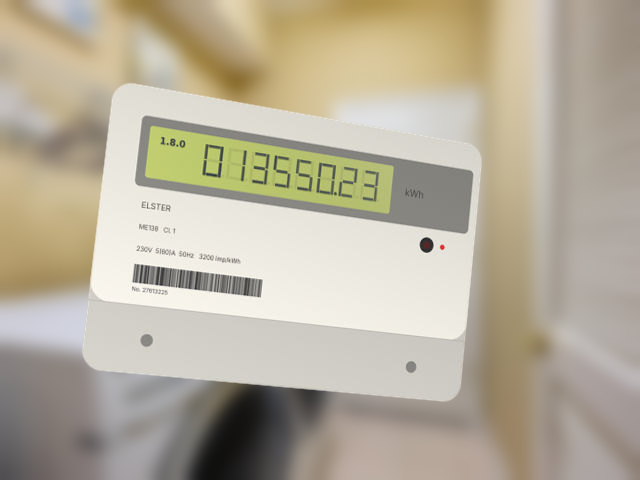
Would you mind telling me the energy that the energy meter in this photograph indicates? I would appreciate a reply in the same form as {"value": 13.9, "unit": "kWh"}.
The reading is {"value": 13550.23, "unit": "kWh"}
